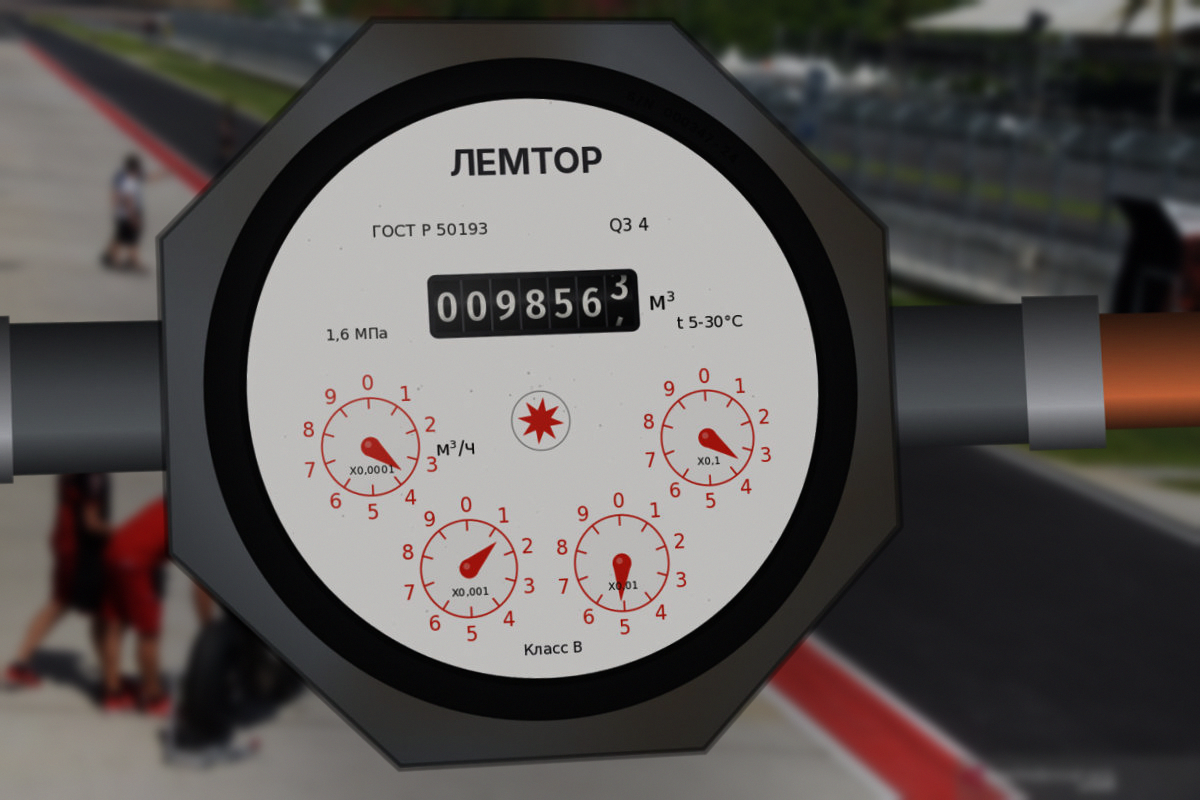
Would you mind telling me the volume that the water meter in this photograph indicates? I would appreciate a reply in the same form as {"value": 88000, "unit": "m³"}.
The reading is {"value": 98563.3513, "unit": "m³"}
